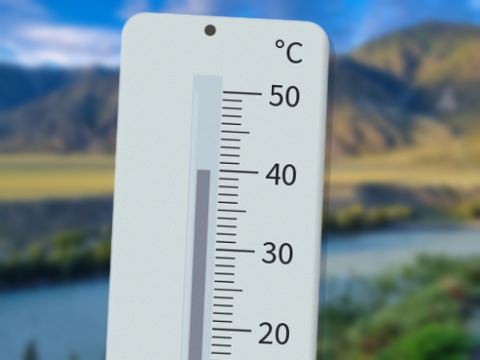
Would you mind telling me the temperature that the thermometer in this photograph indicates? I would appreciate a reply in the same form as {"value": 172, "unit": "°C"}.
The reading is {"value": 40, "unit": "°C"}
